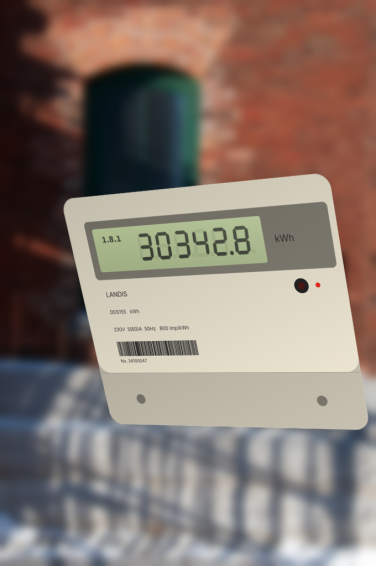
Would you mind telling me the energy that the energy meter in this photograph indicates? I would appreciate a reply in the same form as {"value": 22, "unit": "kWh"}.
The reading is {"value": 30342.8, "unit": "kWh"}
